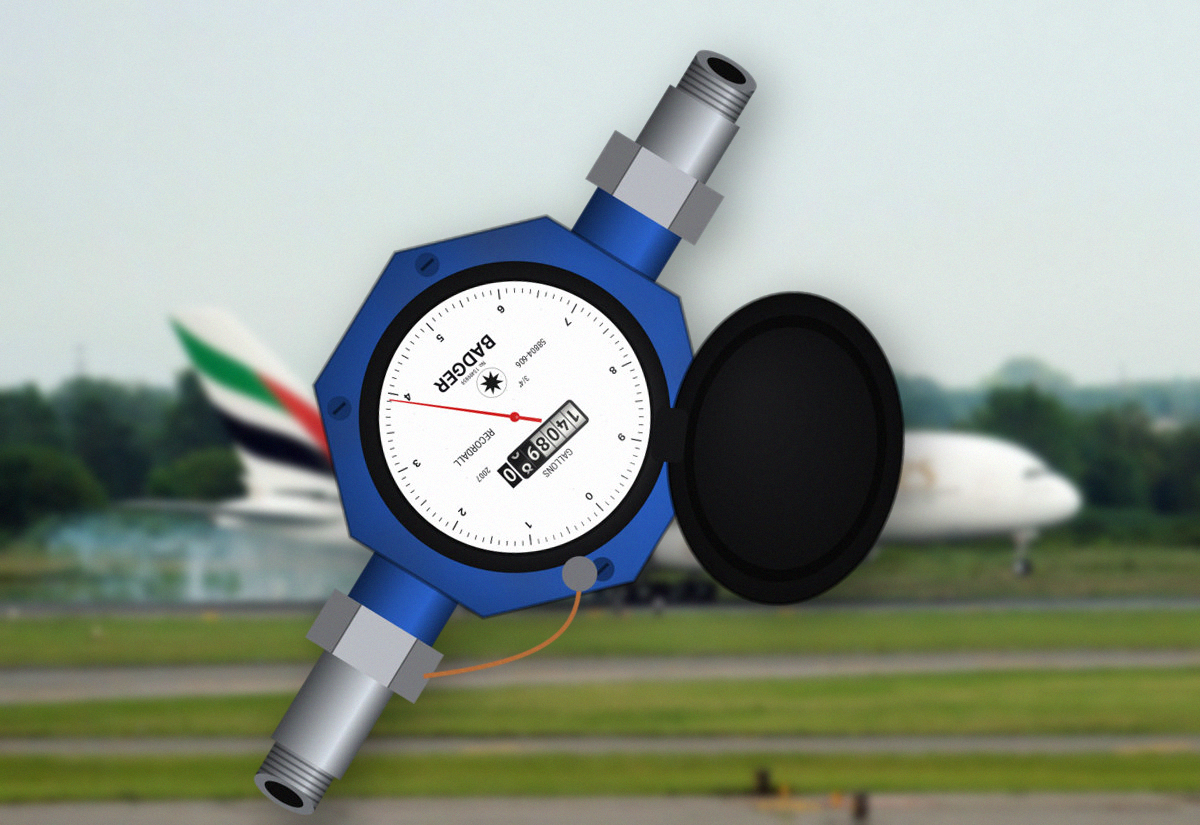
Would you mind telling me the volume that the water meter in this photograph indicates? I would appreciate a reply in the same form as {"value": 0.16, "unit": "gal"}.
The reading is {"value": 1408983.9, "unit": "gal"}
